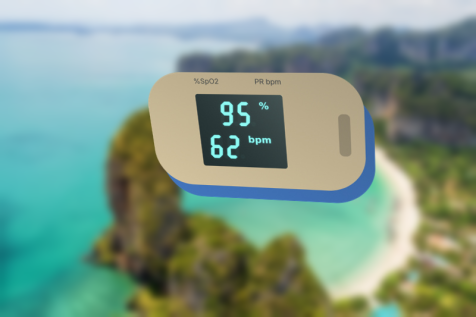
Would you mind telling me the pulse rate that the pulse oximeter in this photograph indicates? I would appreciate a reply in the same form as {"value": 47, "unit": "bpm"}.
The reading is {"value": 62, "unit": "bpm"}
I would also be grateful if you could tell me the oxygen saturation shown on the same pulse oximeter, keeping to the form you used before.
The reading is {"value": 95, "unit": "%"}
